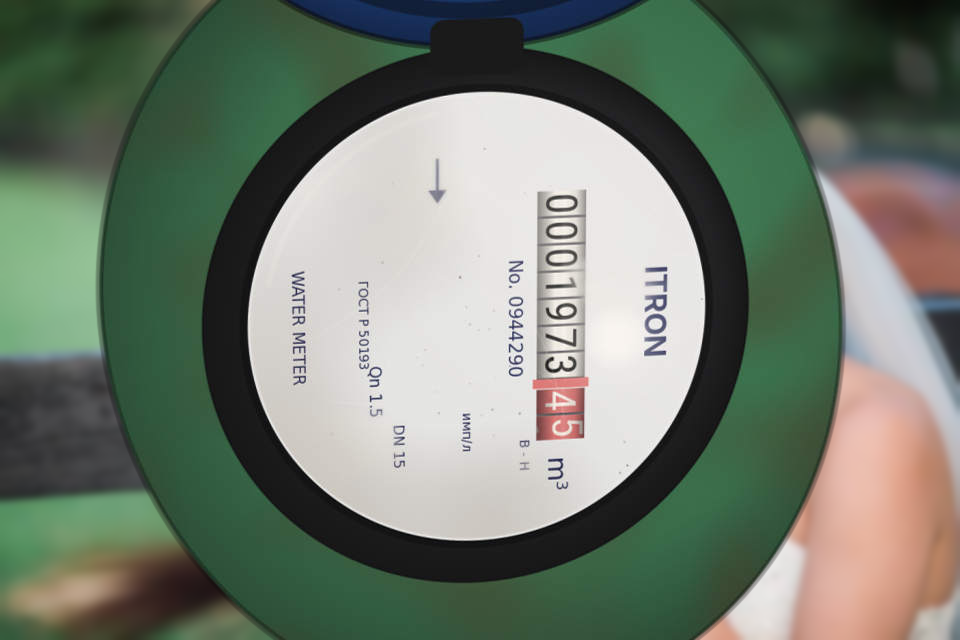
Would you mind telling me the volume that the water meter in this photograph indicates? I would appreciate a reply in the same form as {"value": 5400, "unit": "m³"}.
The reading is {"value": 1973.45, "unit": "m³"}
